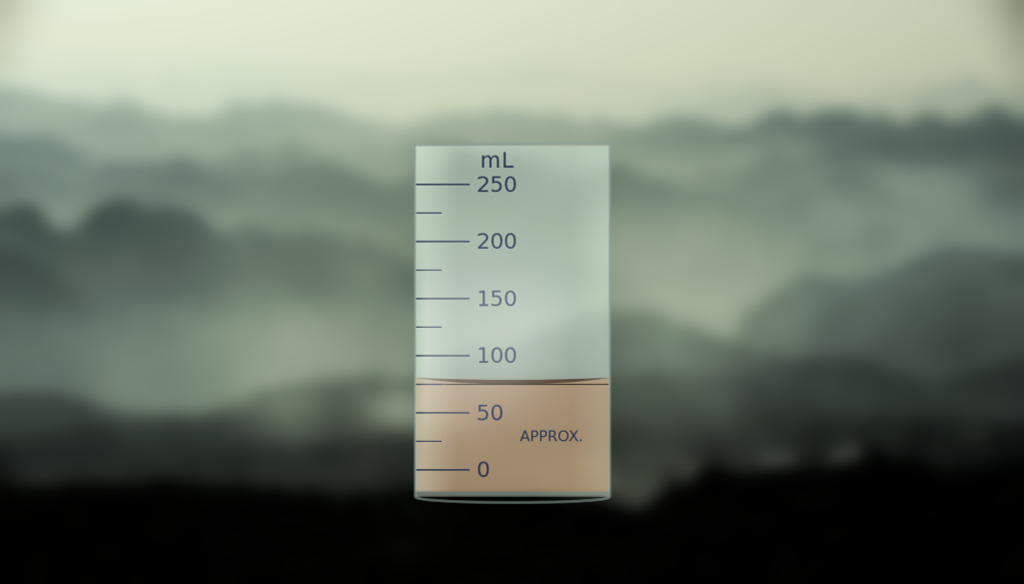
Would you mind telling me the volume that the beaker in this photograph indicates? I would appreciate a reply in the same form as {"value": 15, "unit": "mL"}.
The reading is {"value": 75, "unit": "mL"}
